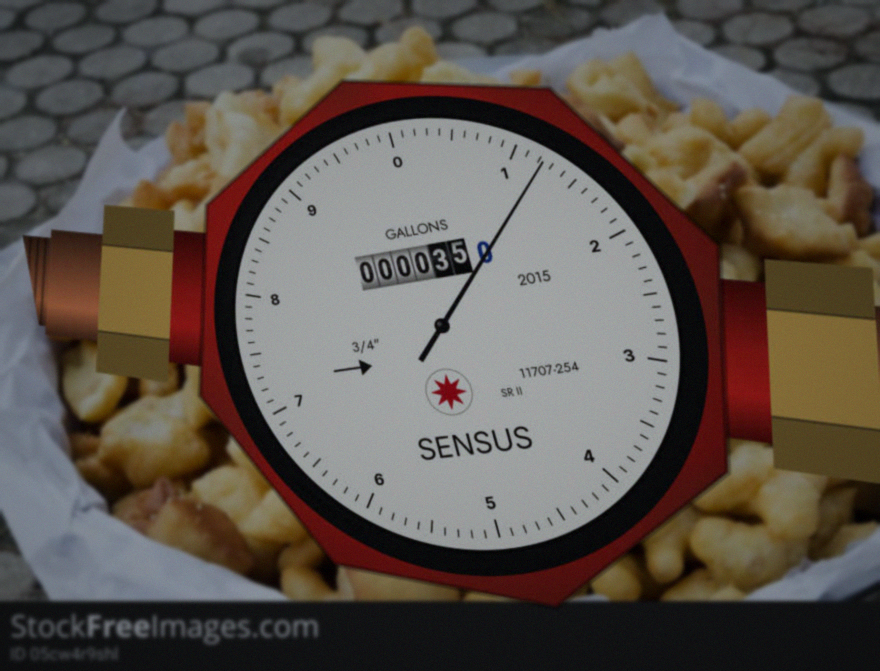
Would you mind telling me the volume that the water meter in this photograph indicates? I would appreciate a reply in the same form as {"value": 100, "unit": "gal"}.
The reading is {"value": 351.2, "unit": "gal"}
